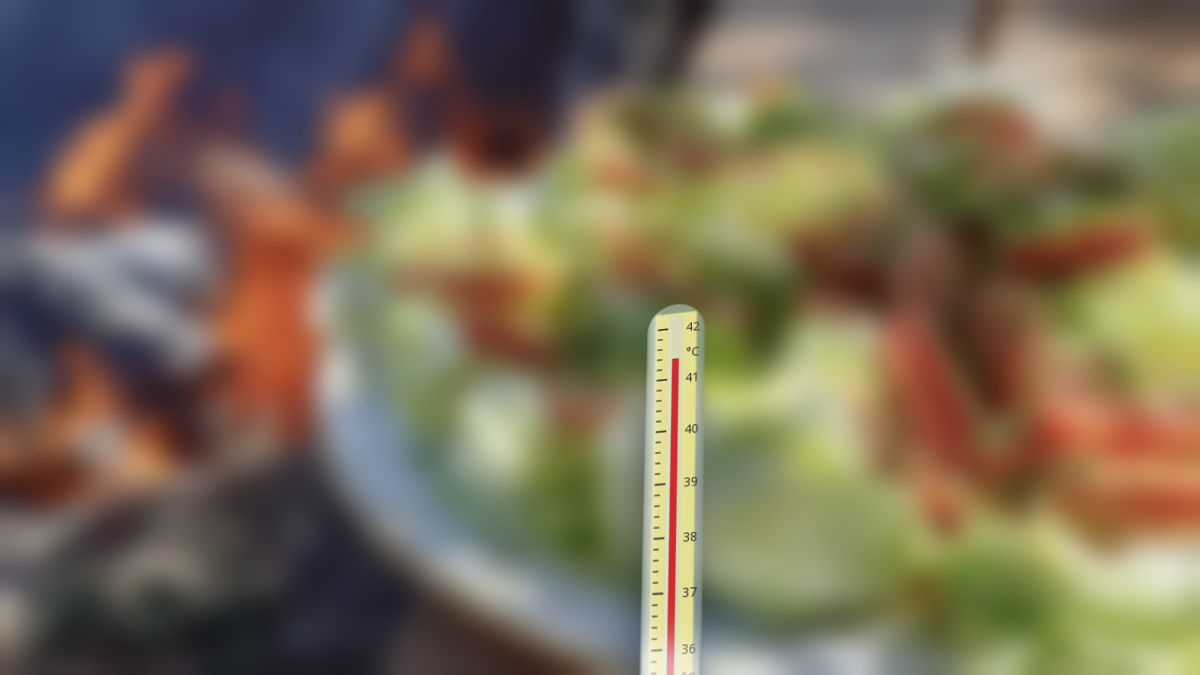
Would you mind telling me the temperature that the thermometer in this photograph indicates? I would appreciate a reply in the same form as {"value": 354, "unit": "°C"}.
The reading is {"value": 41.4, "unit": "°C"}
